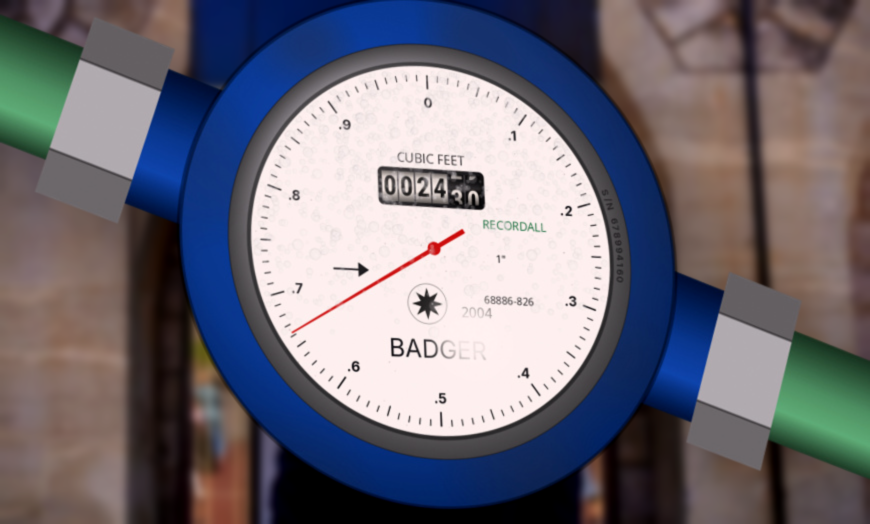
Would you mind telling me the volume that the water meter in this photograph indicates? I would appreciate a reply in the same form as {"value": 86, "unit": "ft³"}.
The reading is {"value": 2429.66, "unit": "ft³"}
